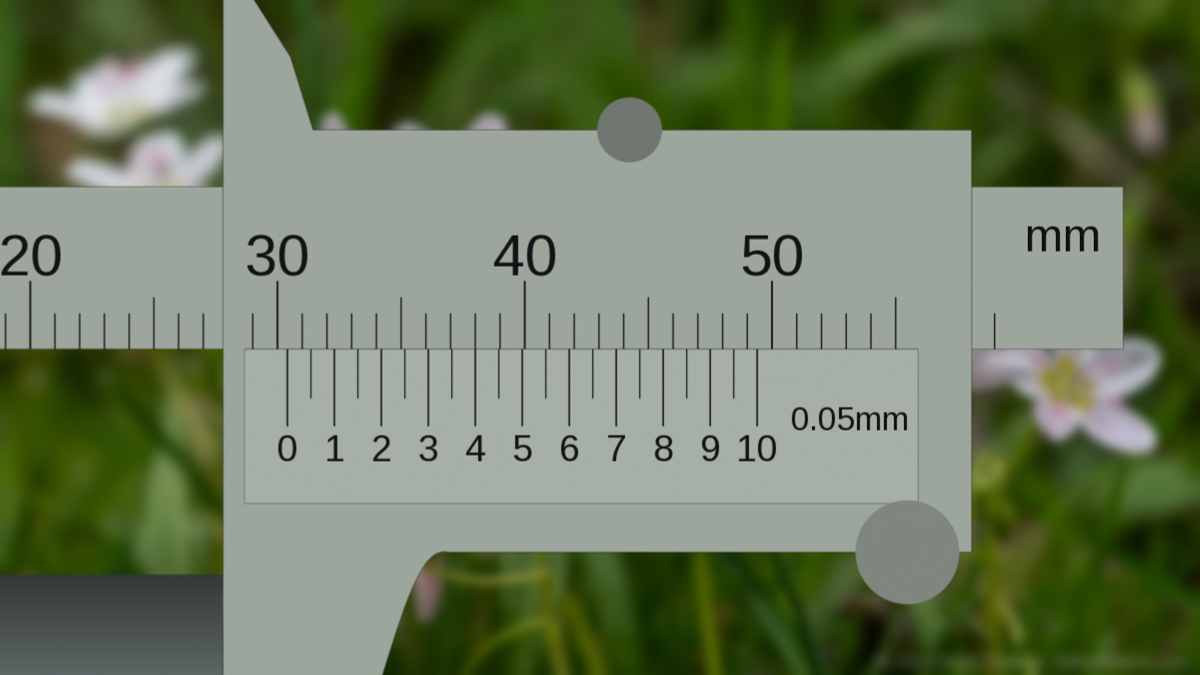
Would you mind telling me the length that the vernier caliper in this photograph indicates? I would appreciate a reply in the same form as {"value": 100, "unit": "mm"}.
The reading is {"value": 30.40, "unit": "mm"}
